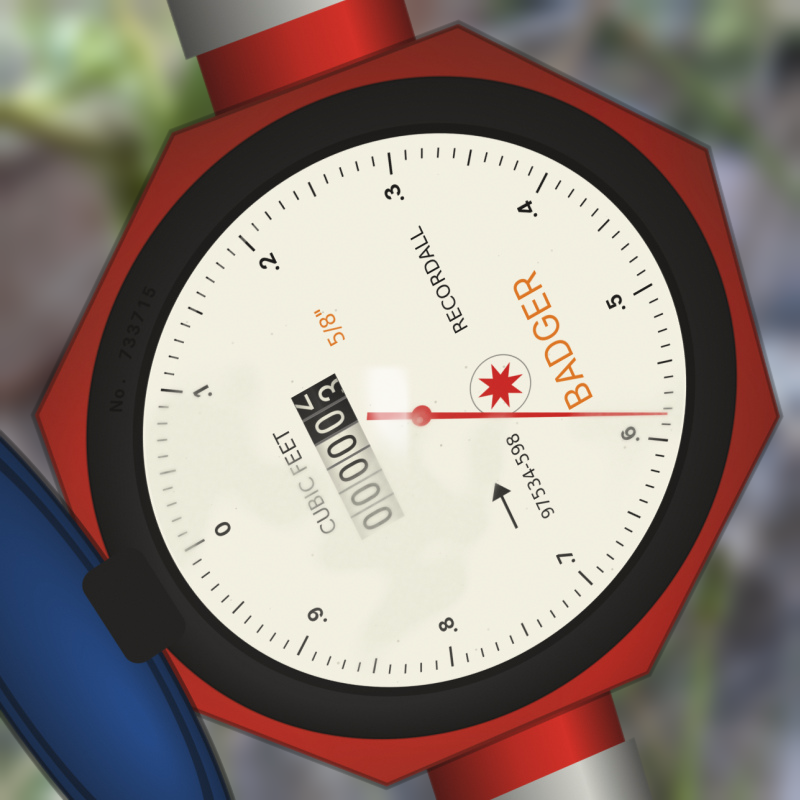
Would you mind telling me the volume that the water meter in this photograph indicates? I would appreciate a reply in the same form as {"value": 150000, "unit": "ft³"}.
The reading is {"value": 2.58, "unit": "ft³"}
